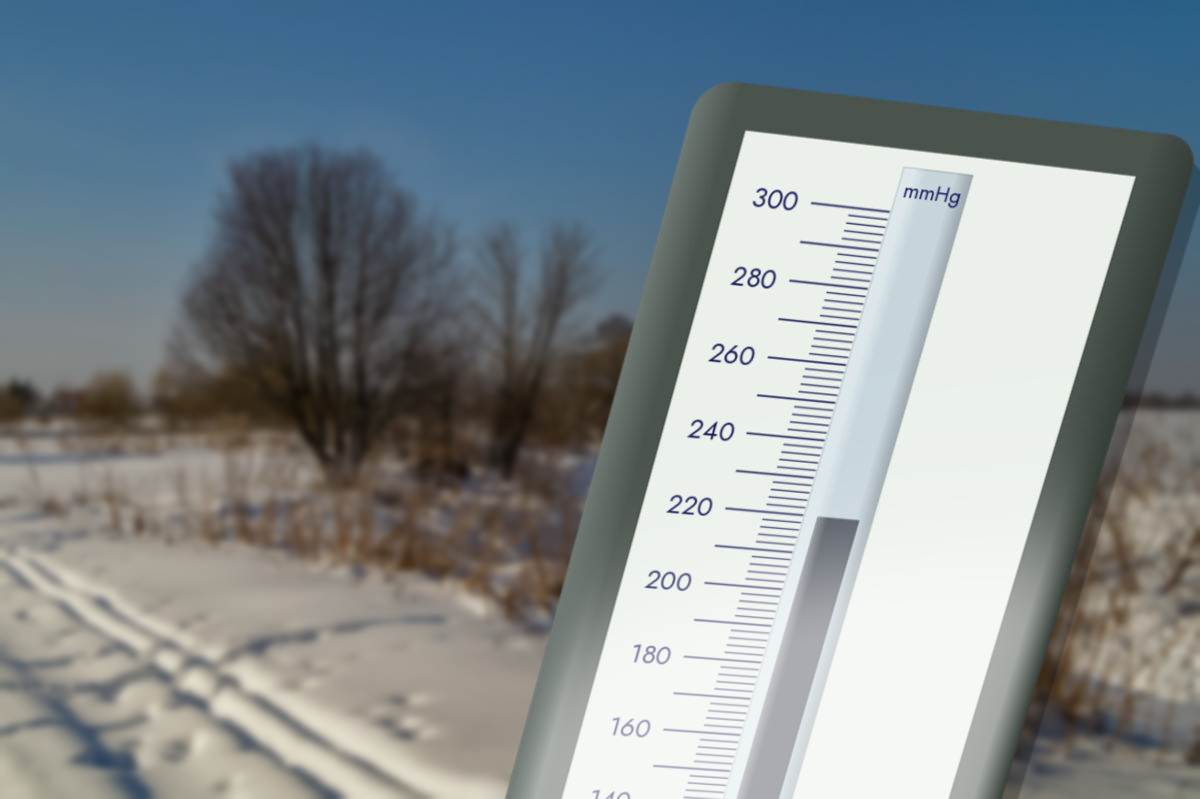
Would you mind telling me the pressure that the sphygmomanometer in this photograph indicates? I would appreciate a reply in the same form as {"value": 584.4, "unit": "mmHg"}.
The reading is {"value": 220, "unit": "mmHg"}
